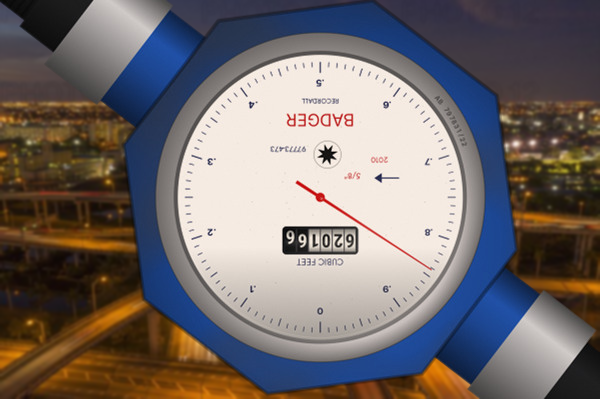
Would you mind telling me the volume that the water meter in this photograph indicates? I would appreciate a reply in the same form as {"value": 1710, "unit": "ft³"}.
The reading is {"value": 620165.84, "unit": "ft³"}
